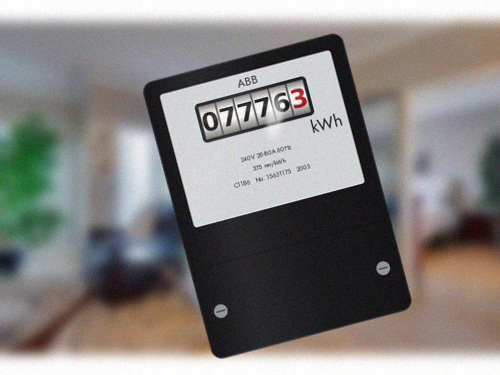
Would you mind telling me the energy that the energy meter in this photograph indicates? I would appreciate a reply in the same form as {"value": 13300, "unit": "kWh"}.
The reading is {"value": 7776.3, "unit": "kWh"}
